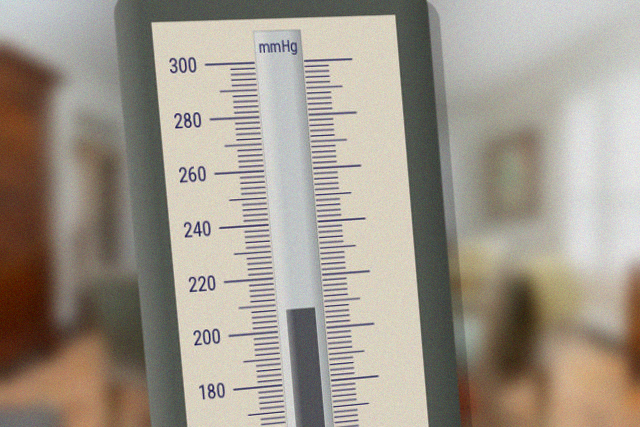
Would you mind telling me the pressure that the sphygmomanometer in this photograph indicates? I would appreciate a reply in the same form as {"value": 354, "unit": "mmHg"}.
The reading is {"value": 208, "unit": "mmHg"}
